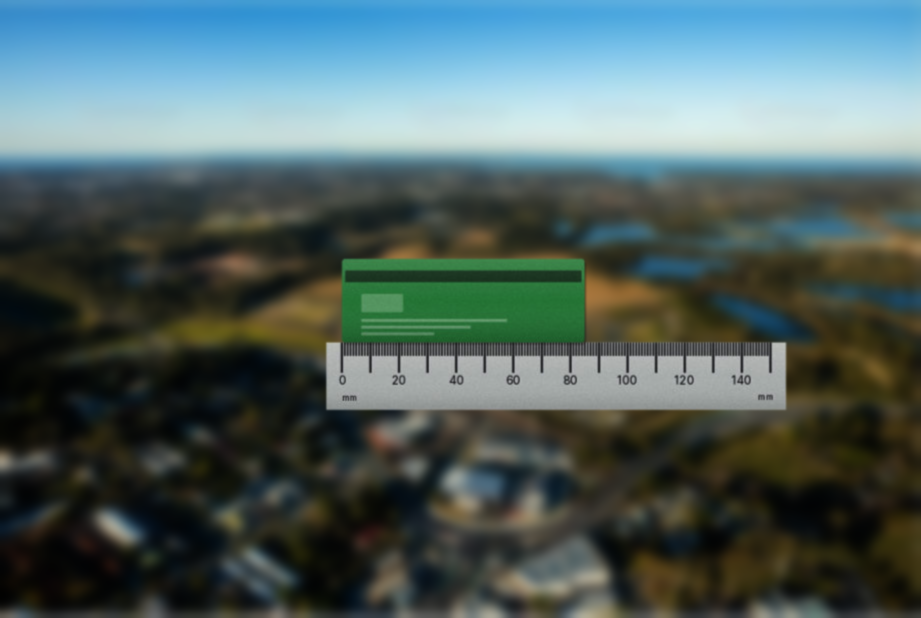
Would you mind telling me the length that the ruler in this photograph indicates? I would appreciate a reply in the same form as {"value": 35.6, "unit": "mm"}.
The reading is {"value": 85, "unit": "mm"}
